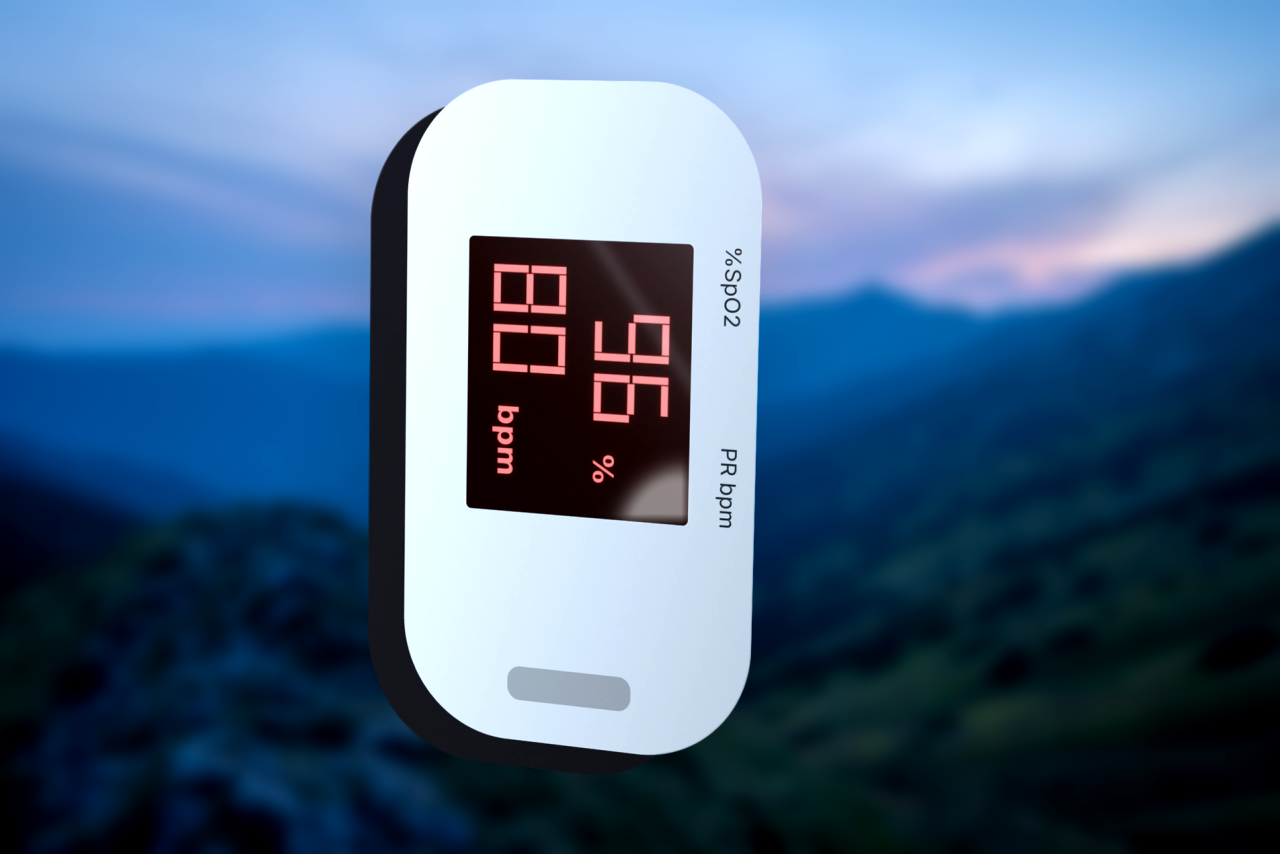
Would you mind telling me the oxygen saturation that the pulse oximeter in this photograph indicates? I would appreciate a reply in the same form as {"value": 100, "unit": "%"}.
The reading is {"value": 96, "unit": "%"}
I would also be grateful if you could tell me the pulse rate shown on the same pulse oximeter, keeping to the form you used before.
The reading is {"value": 80, "unit": "bpm"}
